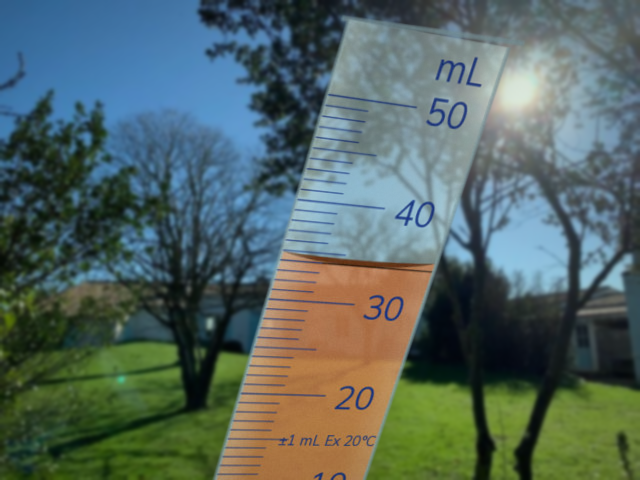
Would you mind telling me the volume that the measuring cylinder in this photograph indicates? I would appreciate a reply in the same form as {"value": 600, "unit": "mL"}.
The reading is {"value": 34, "unit": "mL"}
